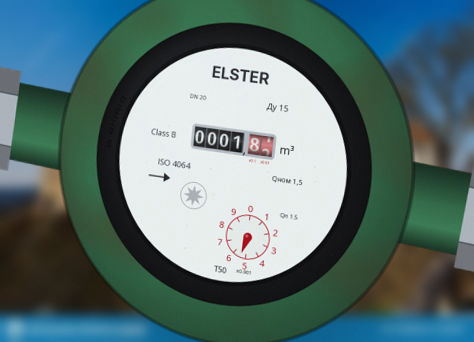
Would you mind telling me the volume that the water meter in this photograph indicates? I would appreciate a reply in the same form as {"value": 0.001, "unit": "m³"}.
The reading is {"value": 1.815, "unit": "m³"}
